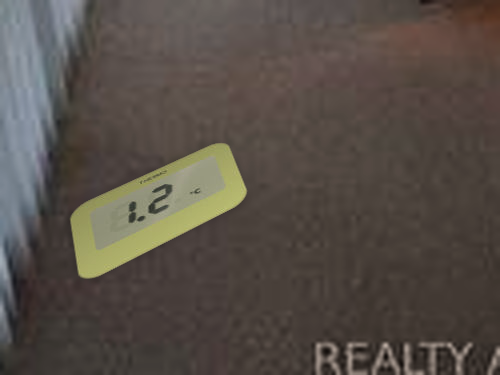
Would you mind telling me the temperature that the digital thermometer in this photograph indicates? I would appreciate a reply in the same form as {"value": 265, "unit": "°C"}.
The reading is {"value": 1.2, "unit": "°C"}
